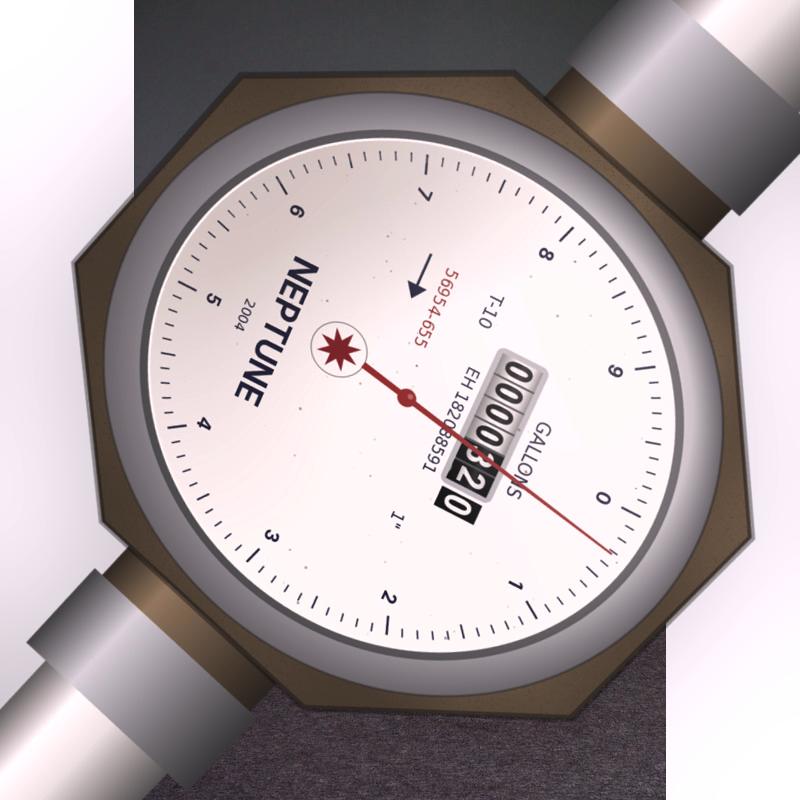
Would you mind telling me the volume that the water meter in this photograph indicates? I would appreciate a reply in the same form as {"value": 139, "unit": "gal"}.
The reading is {"value": 320.3, "unit": "gal"}
